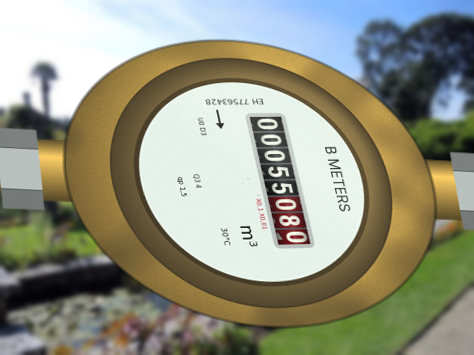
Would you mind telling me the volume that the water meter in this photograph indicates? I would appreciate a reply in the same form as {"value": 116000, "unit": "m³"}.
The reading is {"value": 55.080, "unit": "m³"}
